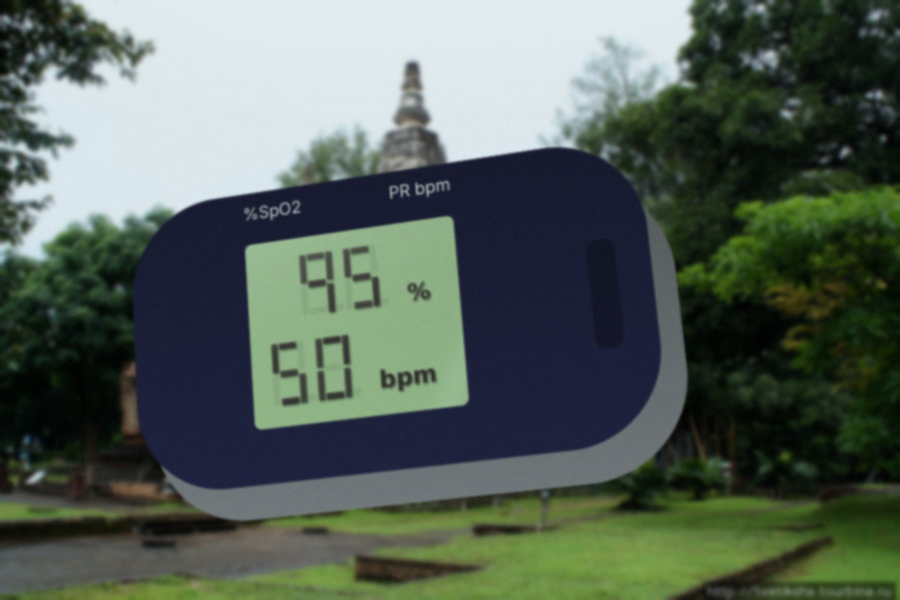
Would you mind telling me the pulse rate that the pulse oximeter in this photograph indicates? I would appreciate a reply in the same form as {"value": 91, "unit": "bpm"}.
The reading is {"value": 50, "unit": "bpm"}
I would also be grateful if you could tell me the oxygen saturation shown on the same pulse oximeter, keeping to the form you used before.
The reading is {"value": 95, "unit": "%"}
